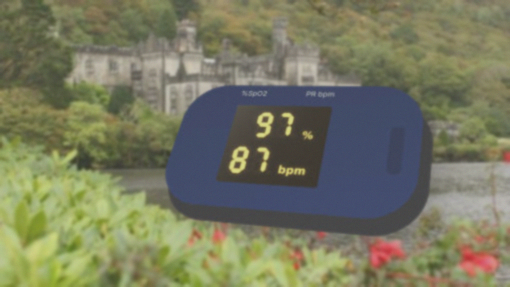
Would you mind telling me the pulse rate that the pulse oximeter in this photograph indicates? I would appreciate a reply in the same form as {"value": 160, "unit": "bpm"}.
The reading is {"value": 87, "unit": "bpm"}
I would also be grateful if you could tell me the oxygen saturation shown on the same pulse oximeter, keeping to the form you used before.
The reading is {"value": 97, "unit": "%"}
